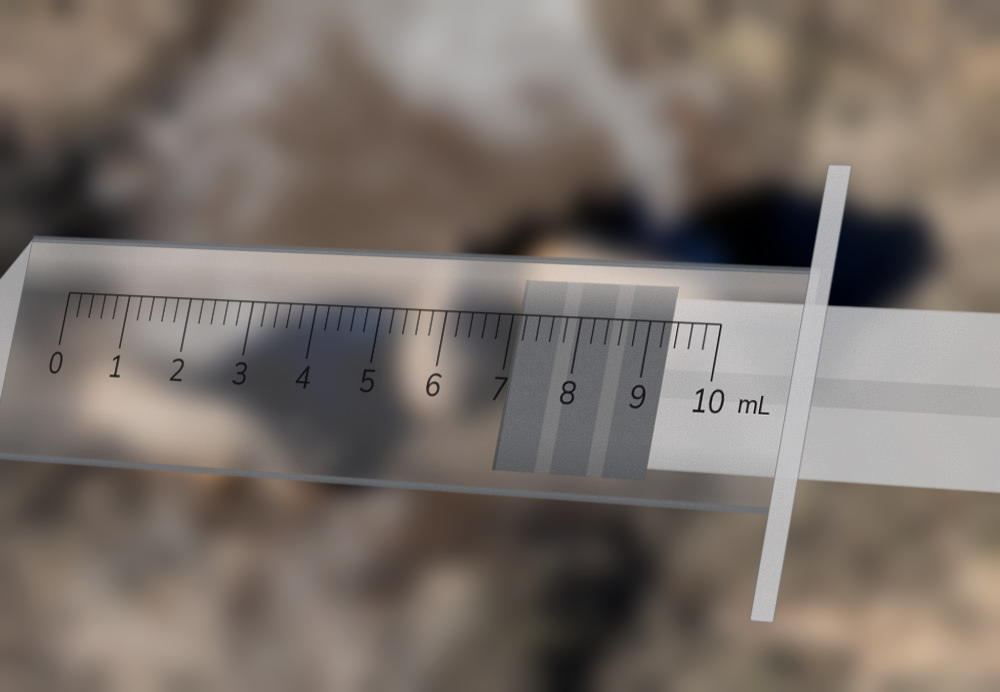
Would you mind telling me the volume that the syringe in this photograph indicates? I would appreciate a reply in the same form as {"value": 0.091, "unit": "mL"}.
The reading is {"value": 7.1, "unit": "mL"}
